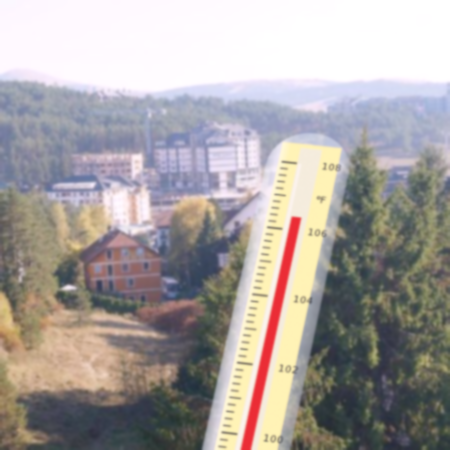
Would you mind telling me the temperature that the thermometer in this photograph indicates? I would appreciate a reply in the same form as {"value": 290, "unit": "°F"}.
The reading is {"value": 106.4, "unit": "°F"}
